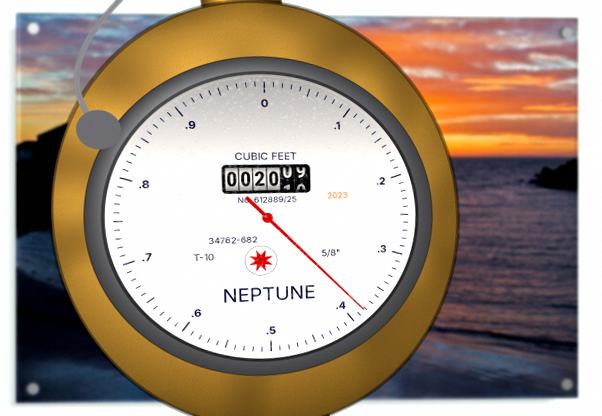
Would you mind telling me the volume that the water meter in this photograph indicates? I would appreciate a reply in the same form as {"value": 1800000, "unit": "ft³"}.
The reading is {"value": 2009.38, "unit": "ft³"}
